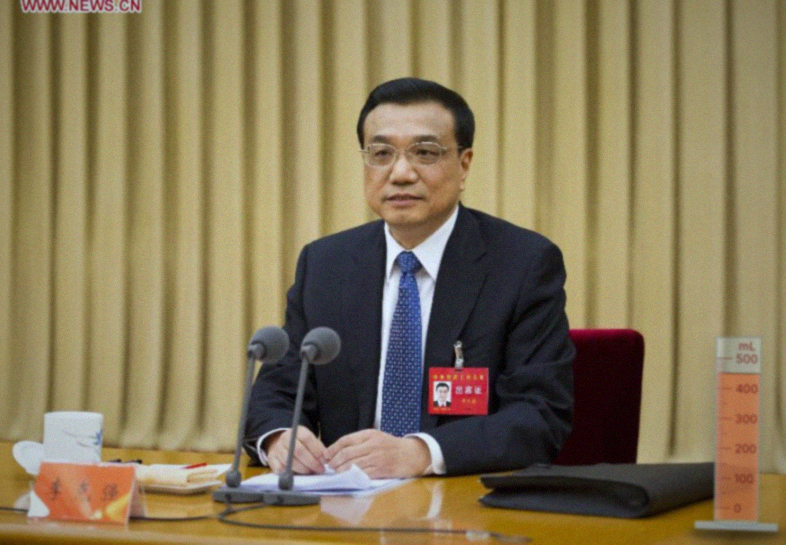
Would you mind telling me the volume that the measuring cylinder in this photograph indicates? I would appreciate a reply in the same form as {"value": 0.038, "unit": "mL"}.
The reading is {"value": 450, "unit": "mL"}
